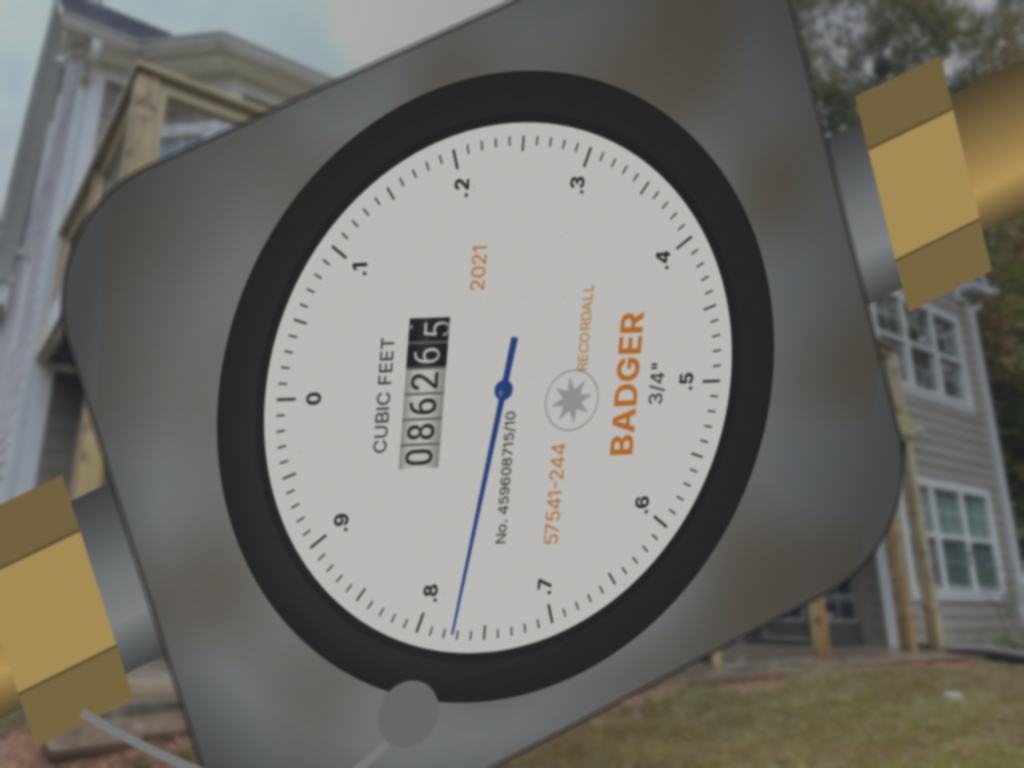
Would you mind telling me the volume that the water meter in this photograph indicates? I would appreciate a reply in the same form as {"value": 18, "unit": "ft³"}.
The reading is {"value": 86264.77, "unit": "ft³"}
